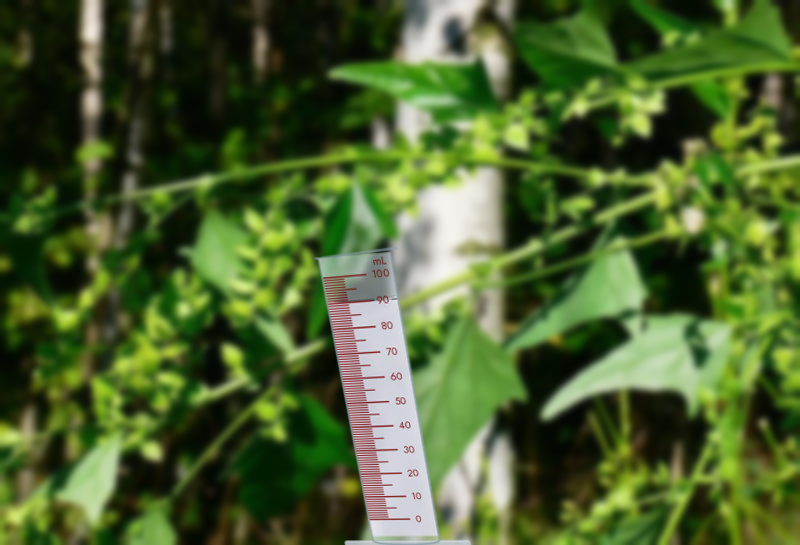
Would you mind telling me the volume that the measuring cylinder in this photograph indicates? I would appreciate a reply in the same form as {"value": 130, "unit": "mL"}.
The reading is {"value": 90, "unit": "mL"}
